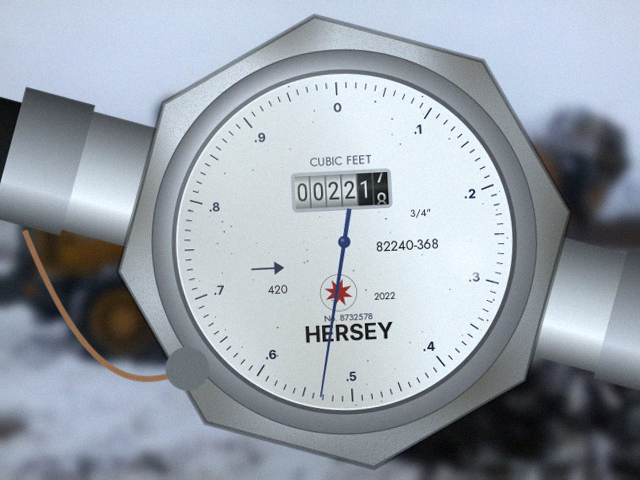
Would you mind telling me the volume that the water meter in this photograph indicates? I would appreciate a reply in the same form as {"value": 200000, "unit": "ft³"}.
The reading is {"value": 2217.53, "unit": "ft³"}
